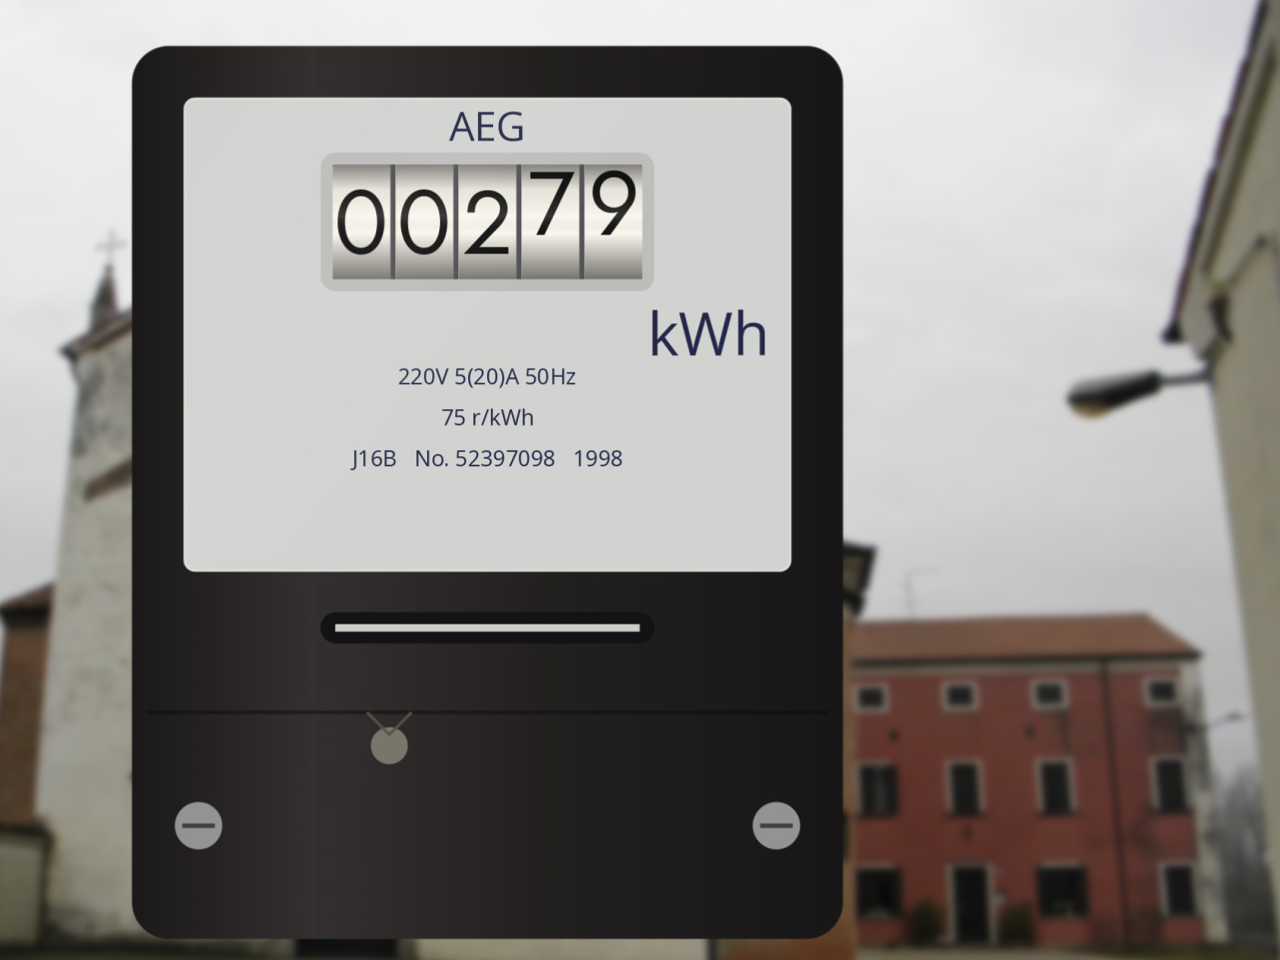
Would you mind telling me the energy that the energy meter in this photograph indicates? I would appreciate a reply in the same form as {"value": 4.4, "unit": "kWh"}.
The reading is {"value": 279, "unit": "kWh"}
